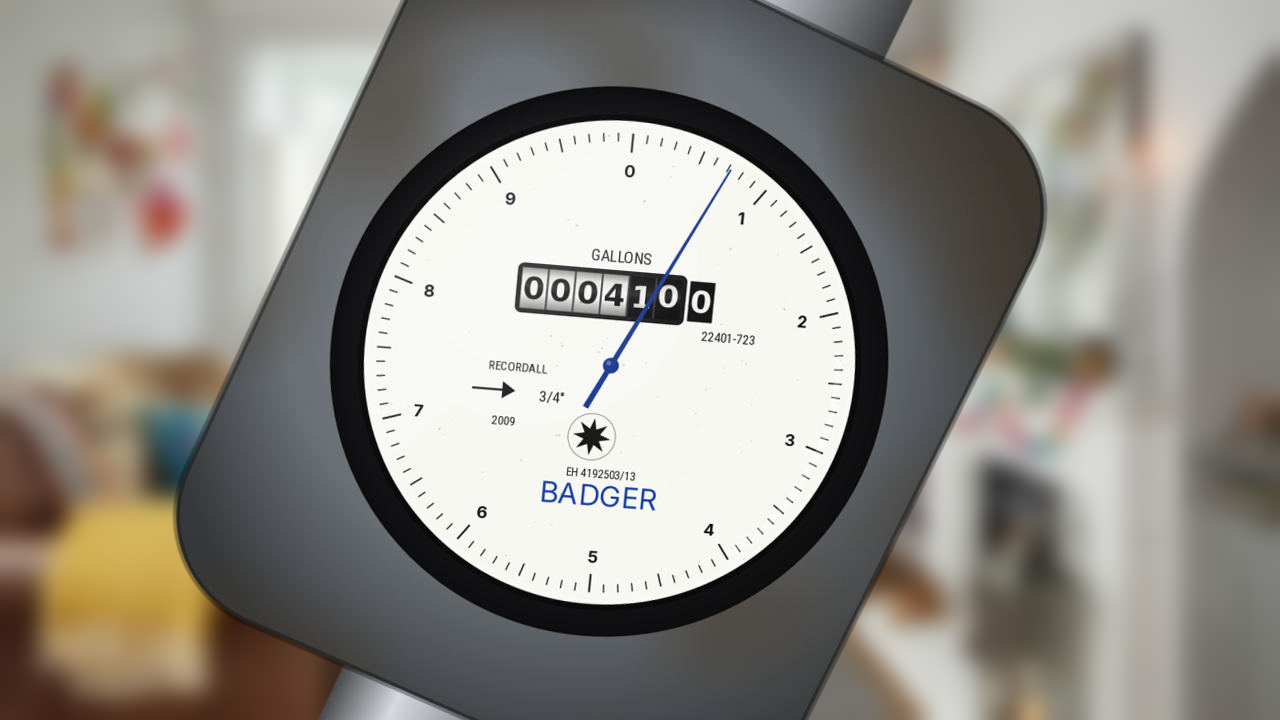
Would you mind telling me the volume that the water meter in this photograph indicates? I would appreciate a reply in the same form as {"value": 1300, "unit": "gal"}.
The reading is {"value": 4100.7, "unit": "gal"}
